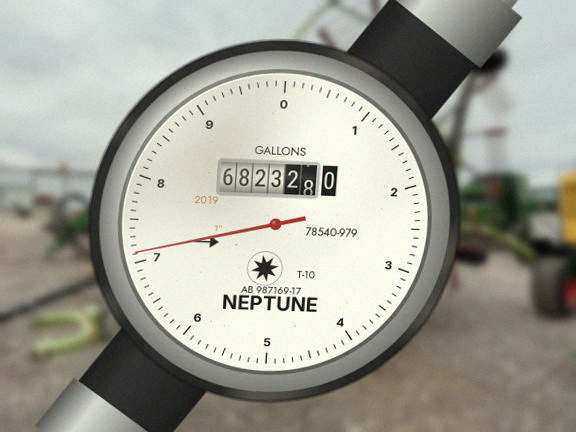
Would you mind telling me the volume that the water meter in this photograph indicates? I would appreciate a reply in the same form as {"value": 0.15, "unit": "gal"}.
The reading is {"value": 6823277.1, "unit": "gal"}
